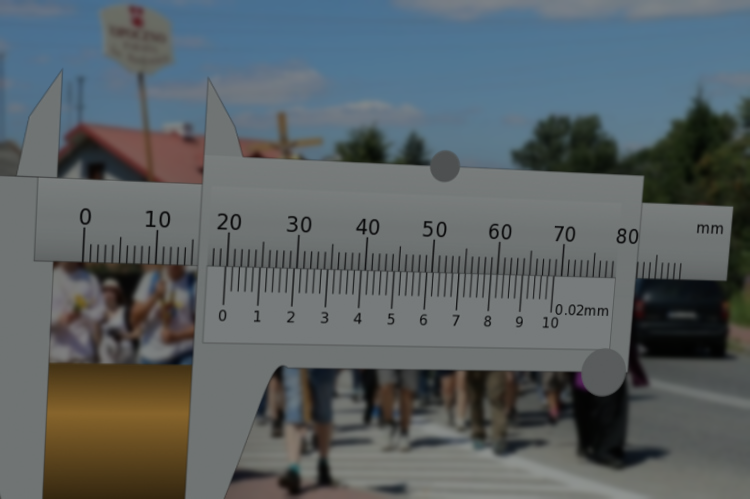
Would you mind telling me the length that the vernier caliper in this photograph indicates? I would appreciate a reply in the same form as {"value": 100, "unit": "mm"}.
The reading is {"value": 19.8, "unit": "mm"}
